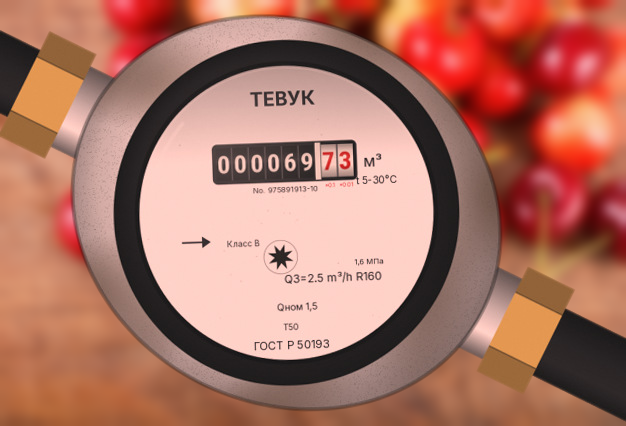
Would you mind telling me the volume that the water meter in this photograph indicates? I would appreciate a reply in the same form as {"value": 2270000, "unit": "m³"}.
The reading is {"value": 69.73, "unit": "m³"}
